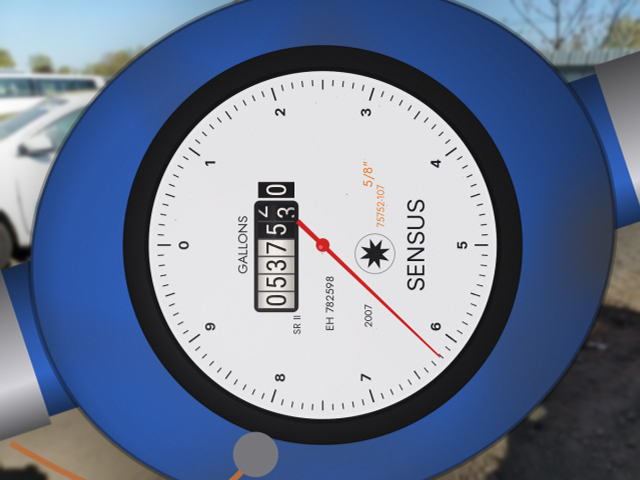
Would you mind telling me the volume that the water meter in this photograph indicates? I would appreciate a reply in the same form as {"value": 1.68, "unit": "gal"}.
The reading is {"value": 537526.2, "unit": "gal"}
